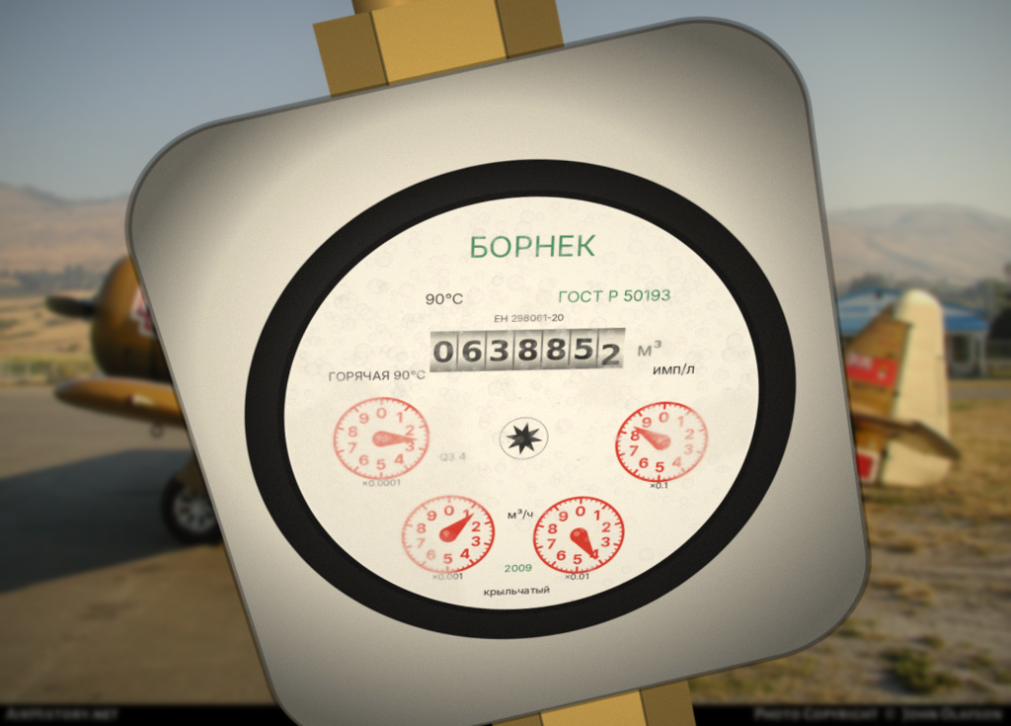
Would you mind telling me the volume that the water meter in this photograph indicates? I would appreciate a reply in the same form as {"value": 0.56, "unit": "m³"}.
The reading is {"value": 638851.8412, "unit": "m³"}
